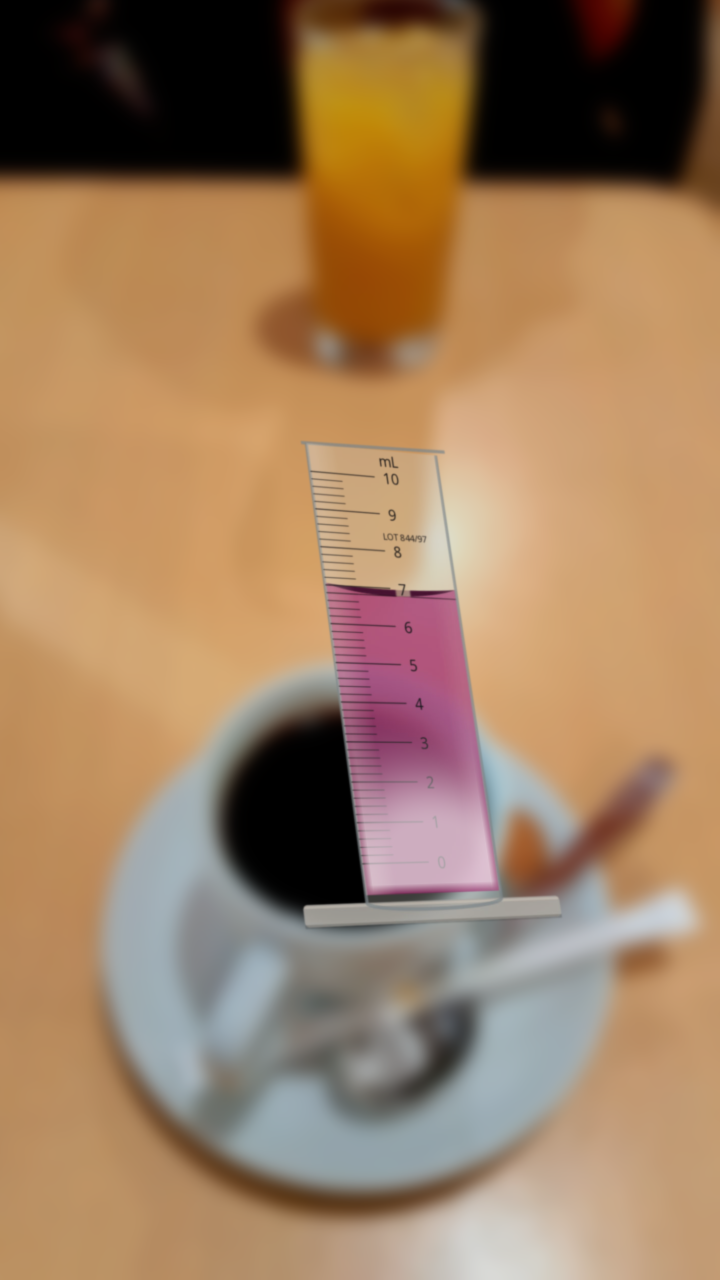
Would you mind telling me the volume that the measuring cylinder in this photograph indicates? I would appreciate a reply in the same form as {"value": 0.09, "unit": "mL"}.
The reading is {"value": 6.8, "unit": "mL"}
